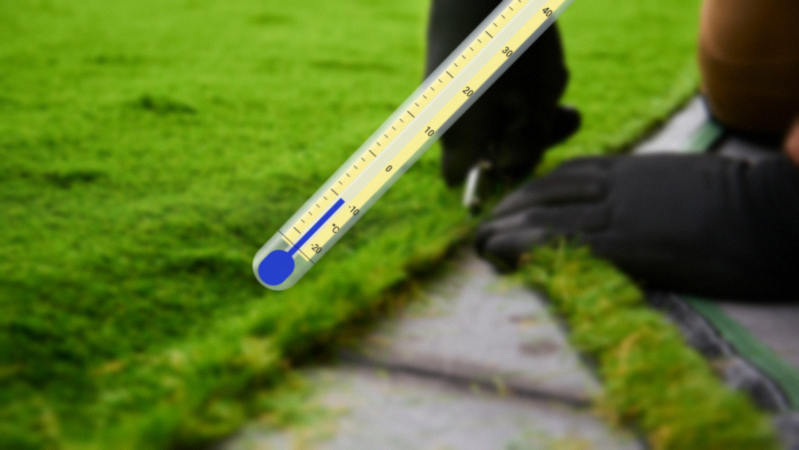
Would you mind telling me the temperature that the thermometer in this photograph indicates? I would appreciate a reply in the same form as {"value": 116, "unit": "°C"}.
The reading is {"value": -10, "unit": "°C"}
